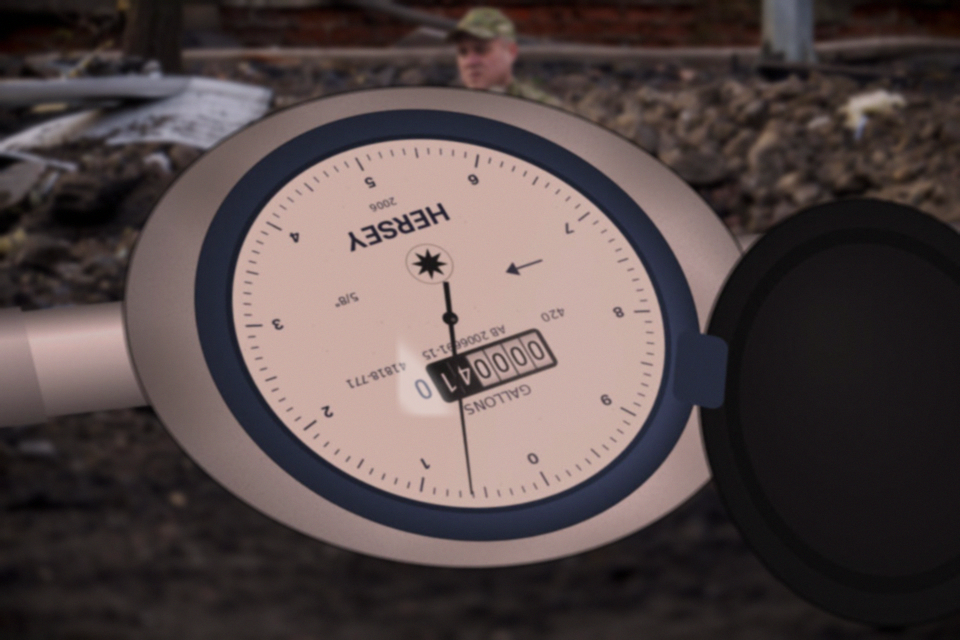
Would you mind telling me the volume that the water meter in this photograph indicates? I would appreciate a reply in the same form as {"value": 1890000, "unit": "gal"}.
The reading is {"value": 410.6, "unit": "gal"}
